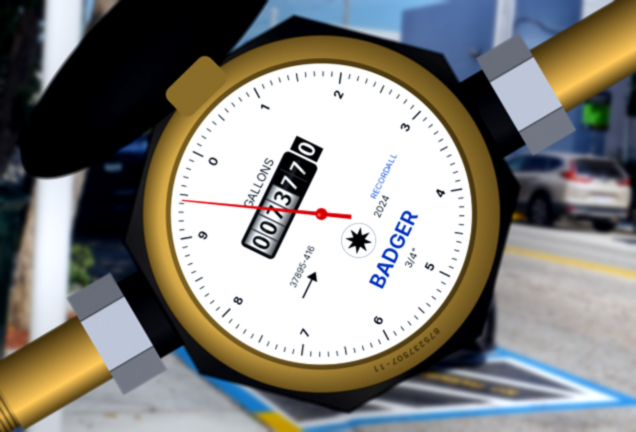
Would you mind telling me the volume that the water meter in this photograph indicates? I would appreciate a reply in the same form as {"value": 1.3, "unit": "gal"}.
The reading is {"value": 73769.4, "unit": "gal"}
